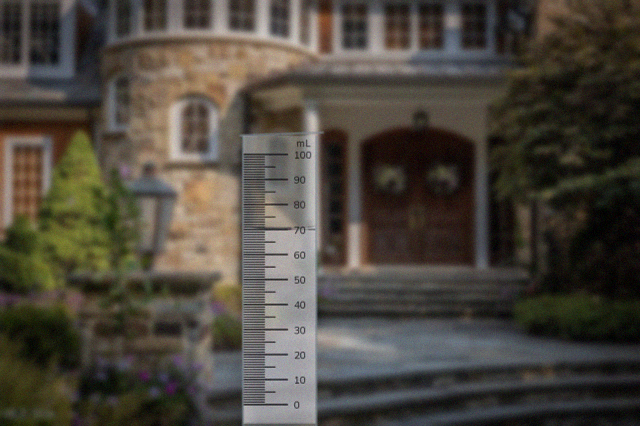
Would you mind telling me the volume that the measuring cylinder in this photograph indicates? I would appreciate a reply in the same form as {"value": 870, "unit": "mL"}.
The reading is {"value": 70, "unit": "mL"}
